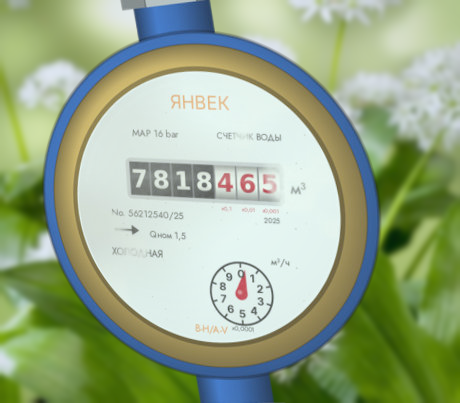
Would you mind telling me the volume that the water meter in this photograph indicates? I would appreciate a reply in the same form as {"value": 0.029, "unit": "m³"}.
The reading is {"value": 7818.4650, "unit": "m³"}
